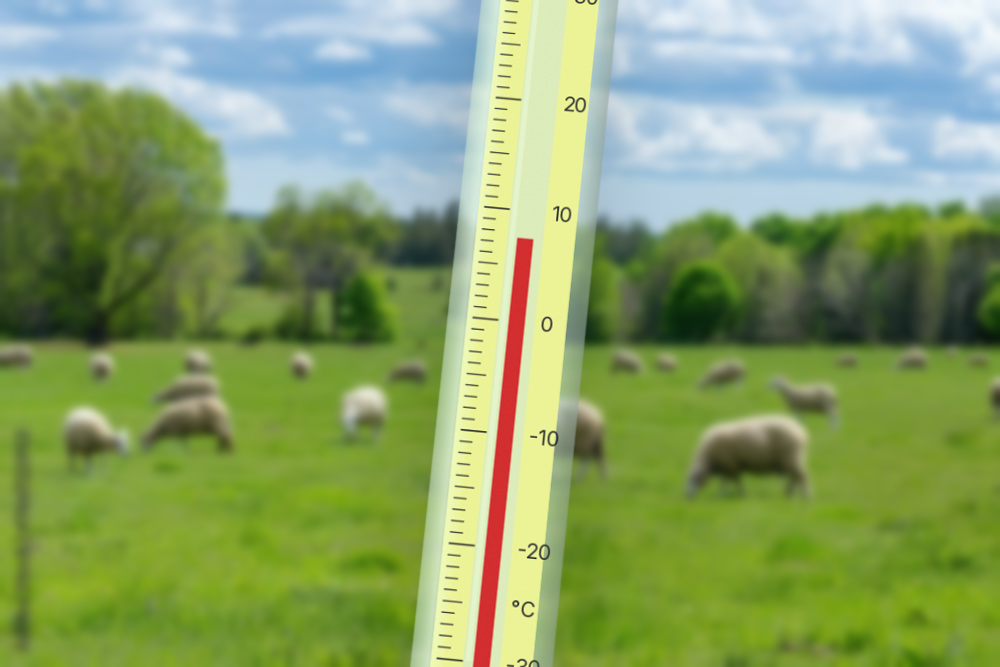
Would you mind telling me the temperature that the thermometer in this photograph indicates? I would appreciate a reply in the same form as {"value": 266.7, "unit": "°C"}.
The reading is {"value": 7.5, "unit": "°C"}
